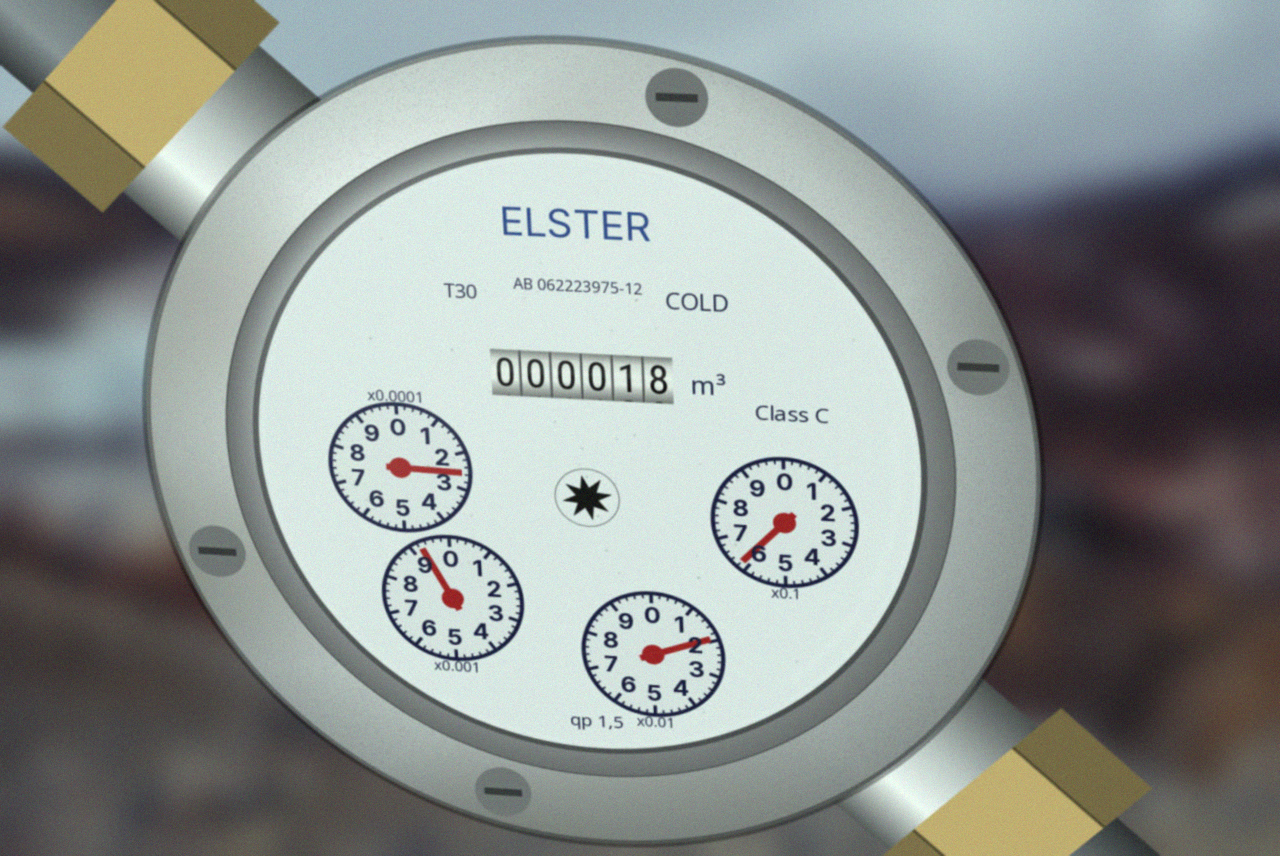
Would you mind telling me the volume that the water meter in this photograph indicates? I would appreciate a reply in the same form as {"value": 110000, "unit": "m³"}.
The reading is {"value": 18.6192, "unit": "m³"}
